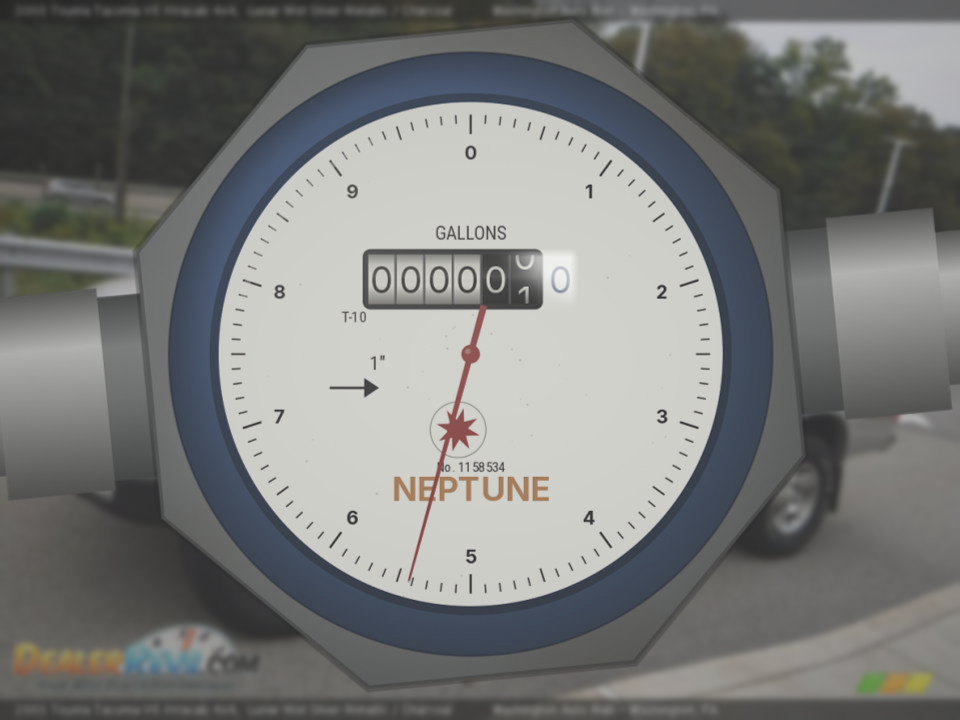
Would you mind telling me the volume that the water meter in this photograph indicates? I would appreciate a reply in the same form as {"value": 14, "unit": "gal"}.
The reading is {"value": 5.4, "unit": "gal"}
